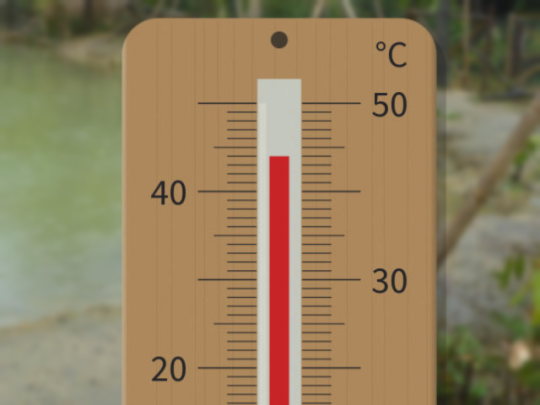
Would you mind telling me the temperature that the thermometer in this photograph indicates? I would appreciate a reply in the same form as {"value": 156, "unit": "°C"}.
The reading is {"value": 44, "unit": "°C"}
